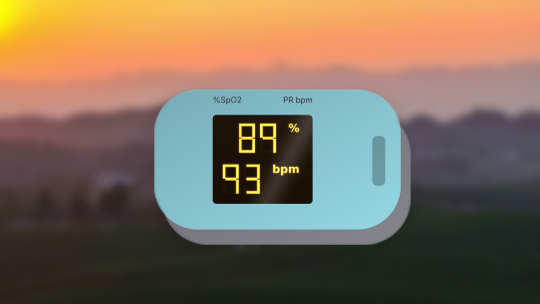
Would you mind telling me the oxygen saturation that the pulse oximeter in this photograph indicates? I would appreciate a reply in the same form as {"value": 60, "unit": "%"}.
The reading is {"value": 89, "unit": "%"}
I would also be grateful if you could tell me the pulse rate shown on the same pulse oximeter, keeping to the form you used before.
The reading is {"value": 93, "unit": "bpm"}
